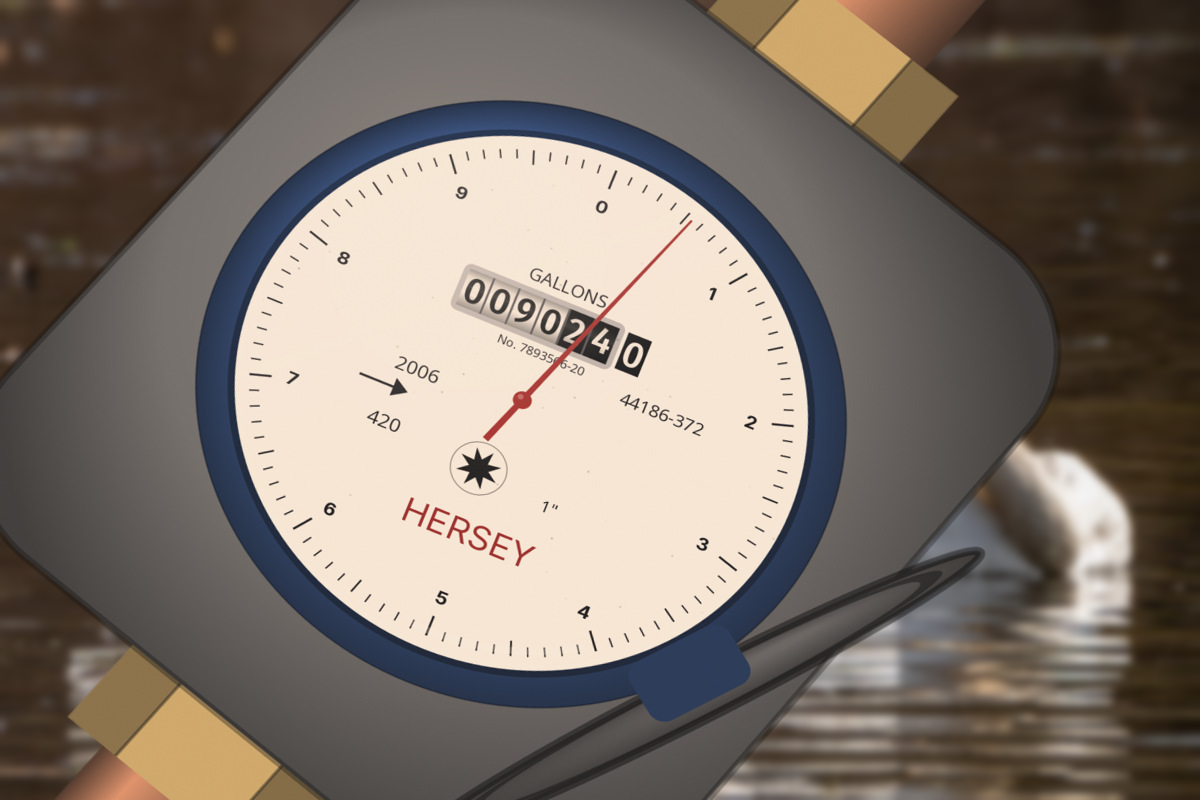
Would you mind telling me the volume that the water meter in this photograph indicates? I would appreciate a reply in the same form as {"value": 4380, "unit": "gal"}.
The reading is {"value": 90240.5, "unit": "gal"}
